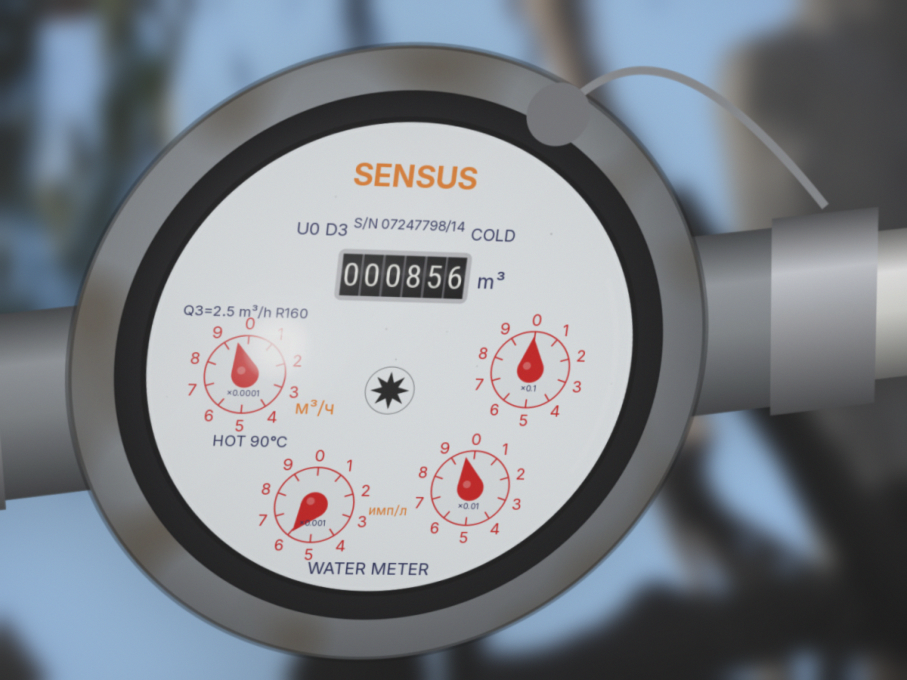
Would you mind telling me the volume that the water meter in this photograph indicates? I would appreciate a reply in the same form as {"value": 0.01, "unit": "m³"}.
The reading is {"value": 855.9959, "unit": "m³"}
